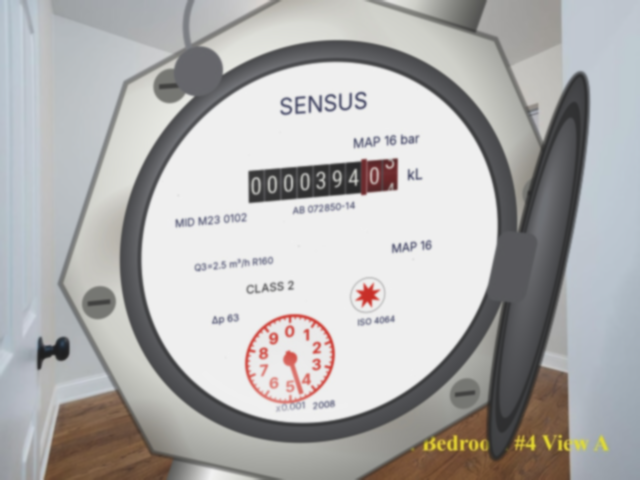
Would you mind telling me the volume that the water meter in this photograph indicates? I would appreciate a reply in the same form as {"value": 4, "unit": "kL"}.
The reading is {"value": 394.034, "unit": "kL"}
